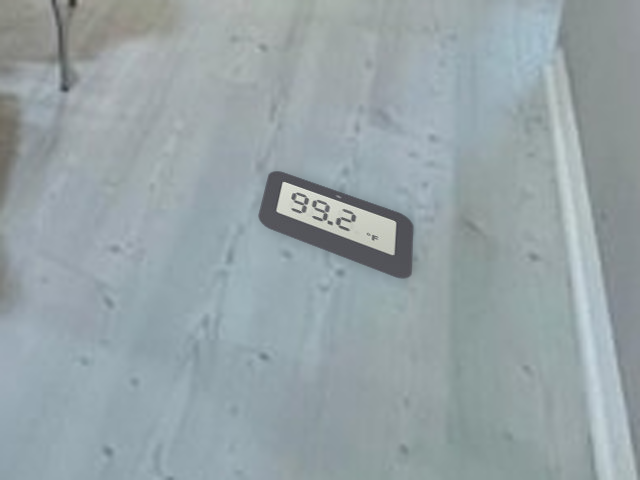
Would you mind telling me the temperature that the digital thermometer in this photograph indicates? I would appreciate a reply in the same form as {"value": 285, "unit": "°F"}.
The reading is {"value": 99.2, "unit": "°F"}
